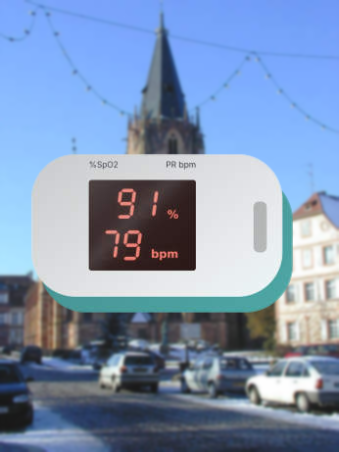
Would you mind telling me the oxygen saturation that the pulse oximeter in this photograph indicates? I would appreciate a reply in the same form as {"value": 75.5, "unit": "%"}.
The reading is {"value": 91, "unit": "%"}
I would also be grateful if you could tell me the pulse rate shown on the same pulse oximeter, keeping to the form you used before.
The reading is {"value": 79, "unit": "bpm"}
